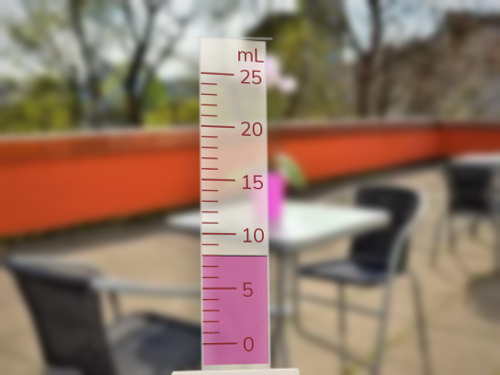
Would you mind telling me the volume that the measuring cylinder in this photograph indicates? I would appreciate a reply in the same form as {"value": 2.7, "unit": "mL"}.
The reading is {"value": 8, "unit": "mL"}
